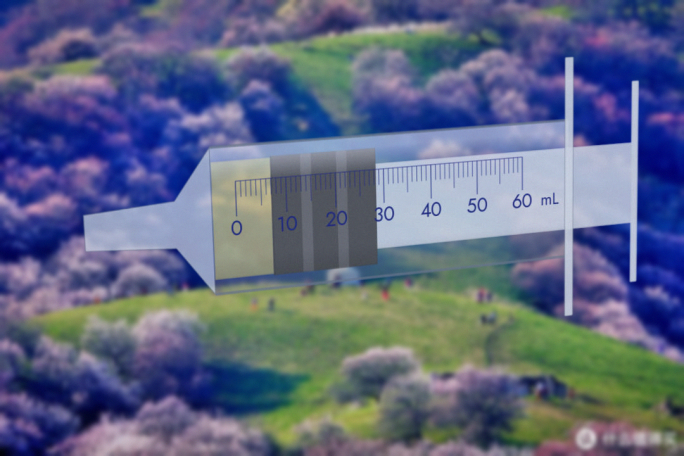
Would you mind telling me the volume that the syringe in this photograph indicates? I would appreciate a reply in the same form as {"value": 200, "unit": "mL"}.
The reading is {"value": 7, "unit": "mL"}
